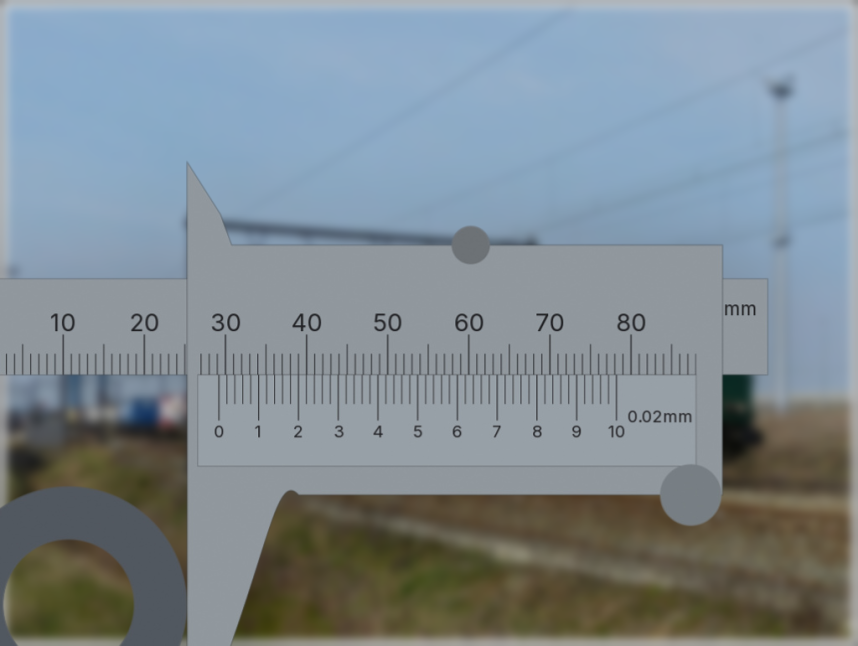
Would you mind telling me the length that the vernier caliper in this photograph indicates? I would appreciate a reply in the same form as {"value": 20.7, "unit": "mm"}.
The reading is {"value": 29.2, "unit": "mm"}
